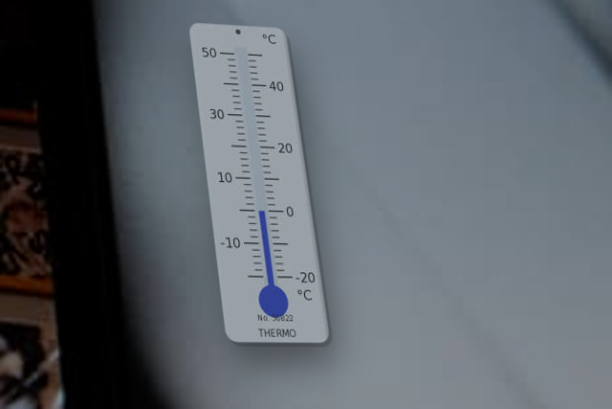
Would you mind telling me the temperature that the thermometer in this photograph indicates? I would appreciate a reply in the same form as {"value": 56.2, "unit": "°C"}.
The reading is {"value": 0, "unit": "°C"}
